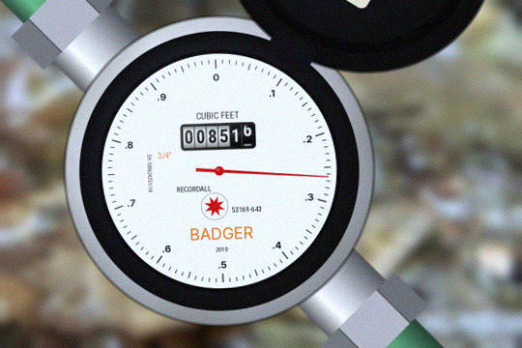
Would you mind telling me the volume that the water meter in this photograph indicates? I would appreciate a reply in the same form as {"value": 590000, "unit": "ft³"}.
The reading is {"value": 8516.26, "unit": "ft³"}
